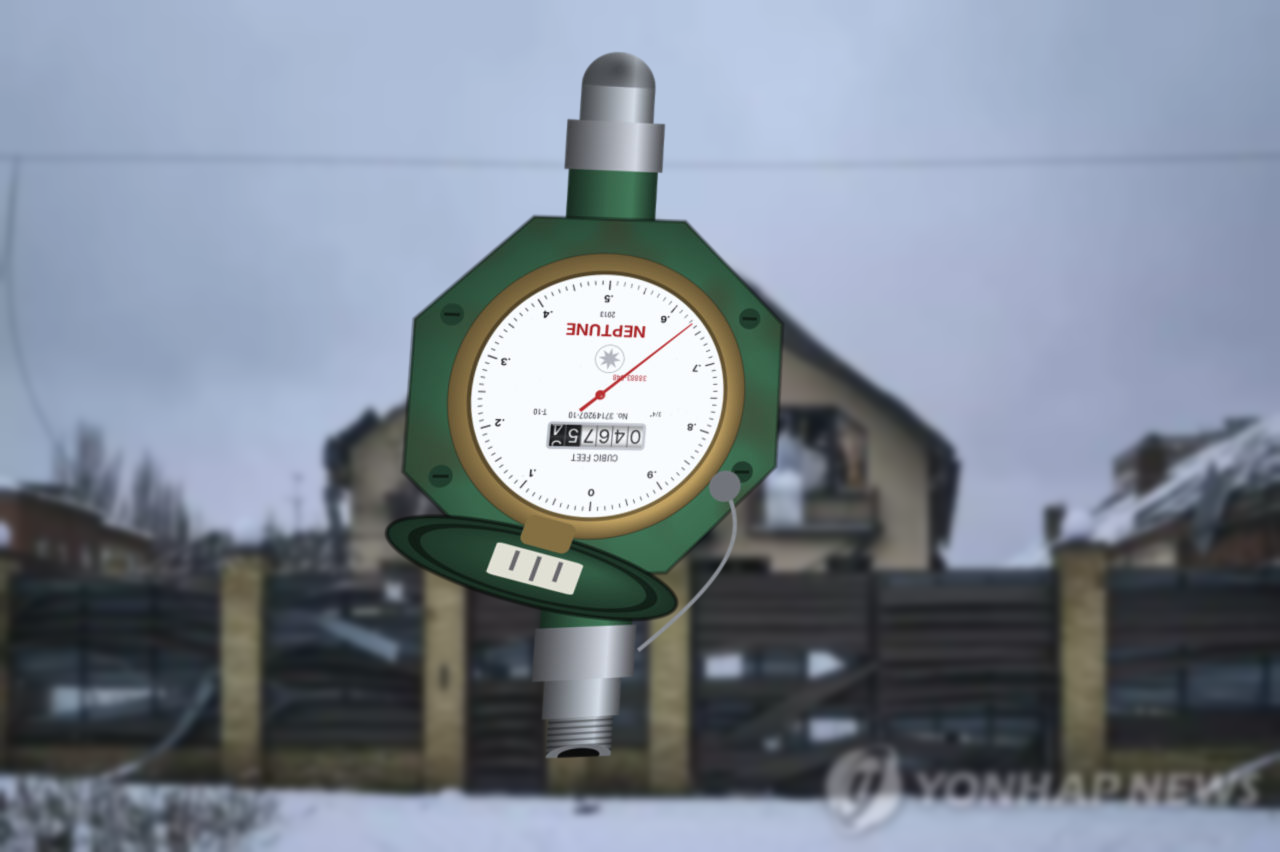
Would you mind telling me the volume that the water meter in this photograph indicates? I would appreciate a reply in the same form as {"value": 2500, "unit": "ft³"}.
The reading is {"value": 46753.63, "unit": "ft³"}
